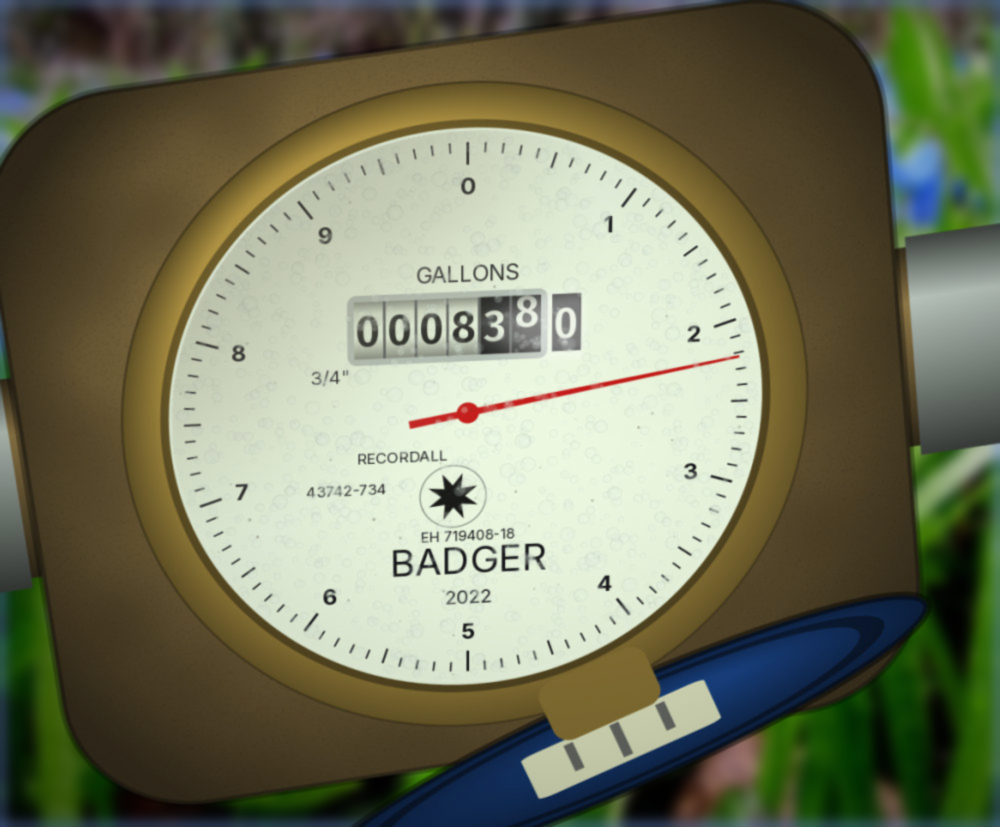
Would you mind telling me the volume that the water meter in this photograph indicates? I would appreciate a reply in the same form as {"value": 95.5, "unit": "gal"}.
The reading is {"value": 8382.2, "unit": "gal"}
